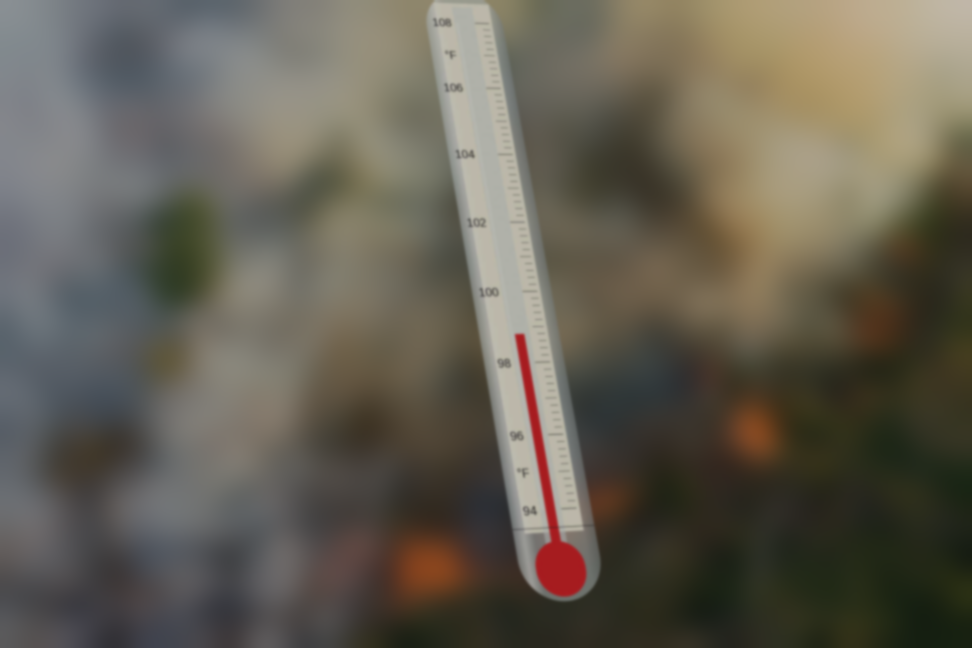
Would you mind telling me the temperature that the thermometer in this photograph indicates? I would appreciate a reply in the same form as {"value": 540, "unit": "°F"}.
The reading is {"value": 98.8, "unit": "°F"}
